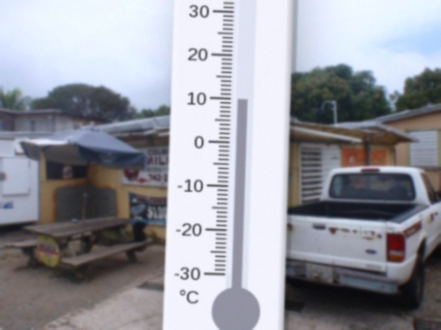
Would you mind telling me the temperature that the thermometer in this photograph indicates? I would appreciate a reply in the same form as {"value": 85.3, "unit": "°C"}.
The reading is {"value": 10, "unit": "°C"}
